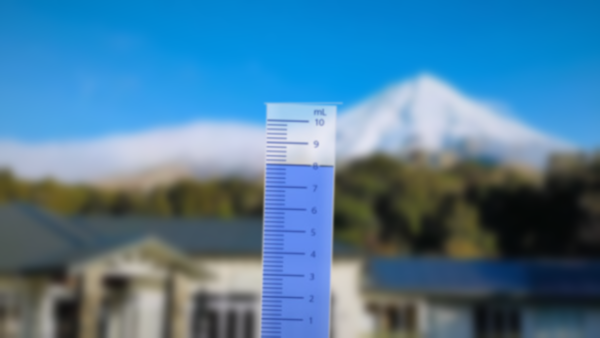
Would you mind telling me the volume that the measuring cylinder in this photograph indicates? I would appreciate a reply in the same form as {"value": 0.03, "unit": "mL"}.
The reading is {"value": 8, "unit": "mL"}
